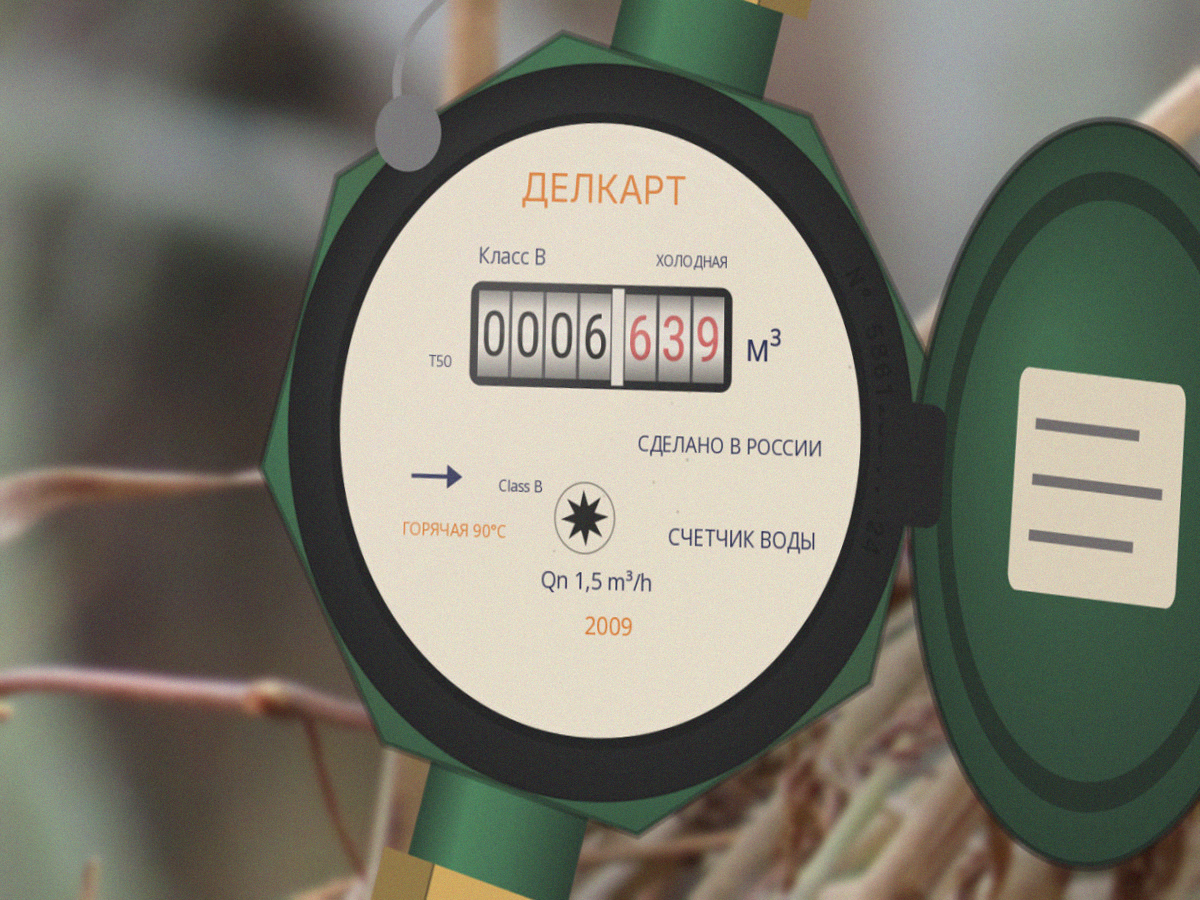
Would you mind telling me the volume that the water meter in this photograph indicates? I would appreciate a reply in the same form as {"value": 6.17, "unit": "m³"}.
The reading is {"value": 6.639, "unit": "m³"}
